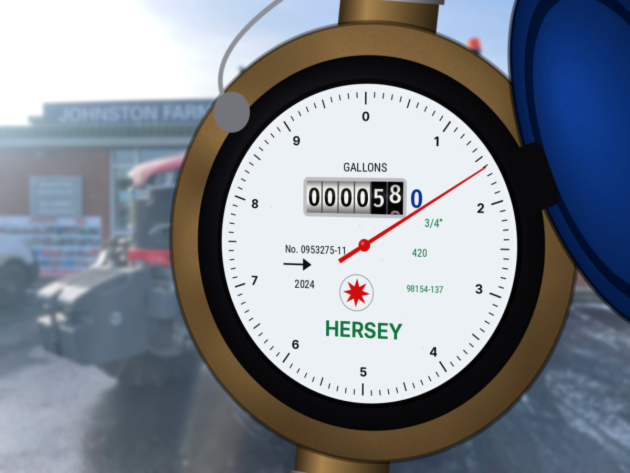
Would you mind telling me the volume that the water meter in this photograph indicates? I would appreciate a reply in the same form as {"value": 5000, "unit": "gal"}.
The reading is {"value": 581.6, "unit": "gal"}
